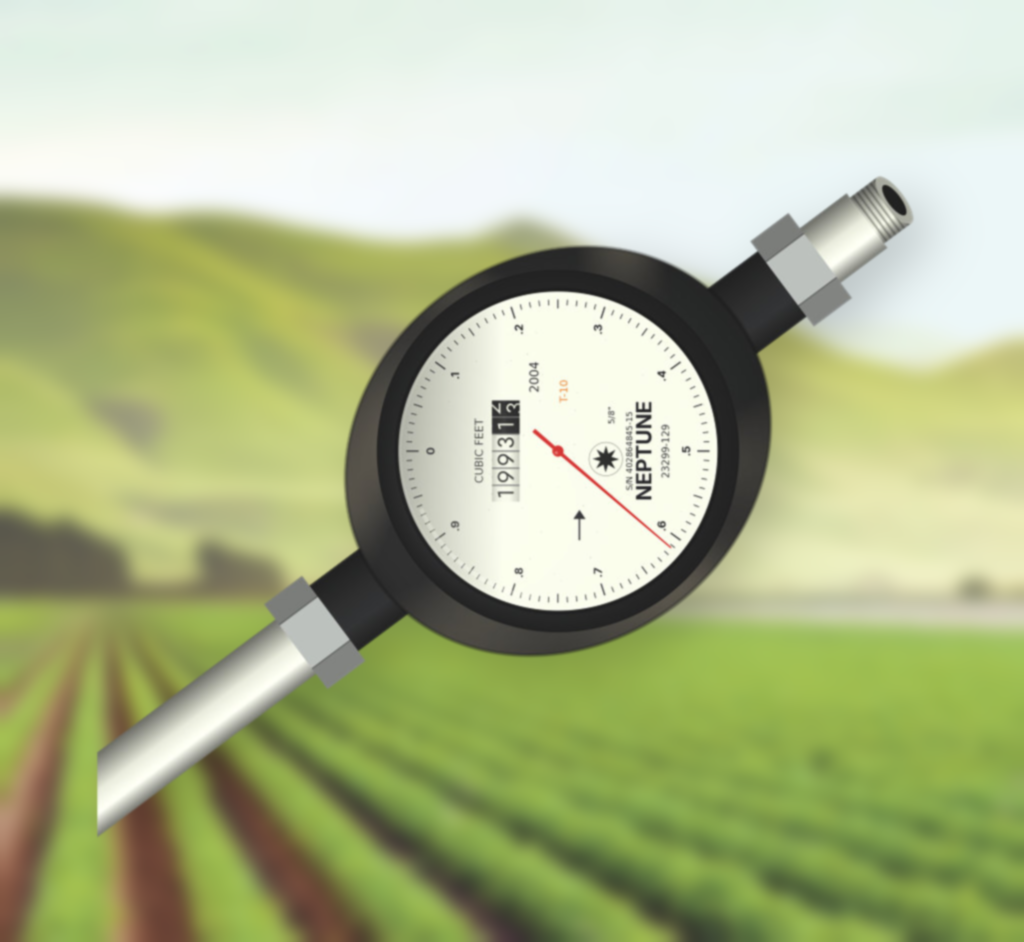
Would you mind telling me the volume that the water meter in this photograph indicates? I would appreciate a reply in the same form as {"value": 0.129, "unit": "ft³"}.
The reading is {"value": 199312.61, "unit": "ft³"}
